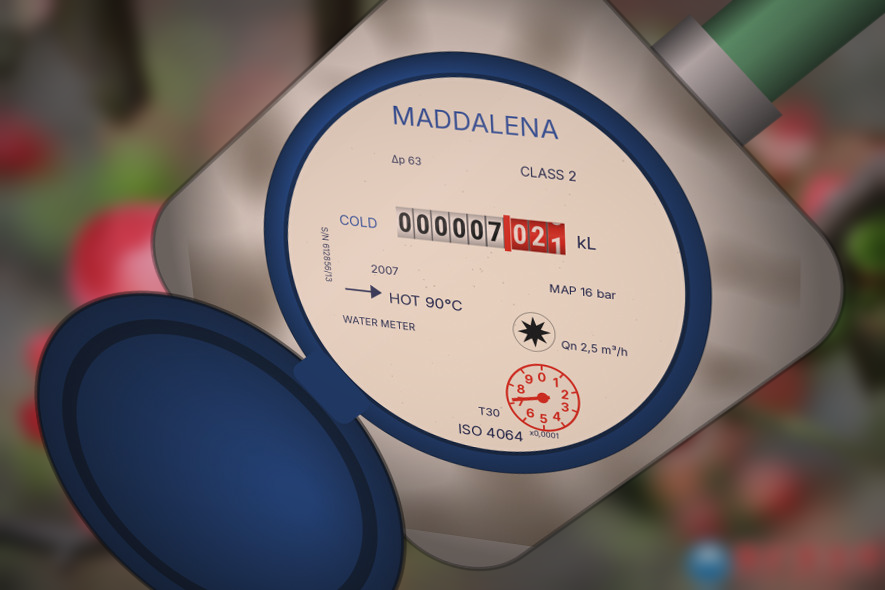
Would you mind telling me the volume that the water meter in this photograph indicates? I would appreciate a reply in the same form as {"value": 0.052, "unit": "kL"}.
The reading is {"value": 7.0207, "unit": "kL"}
